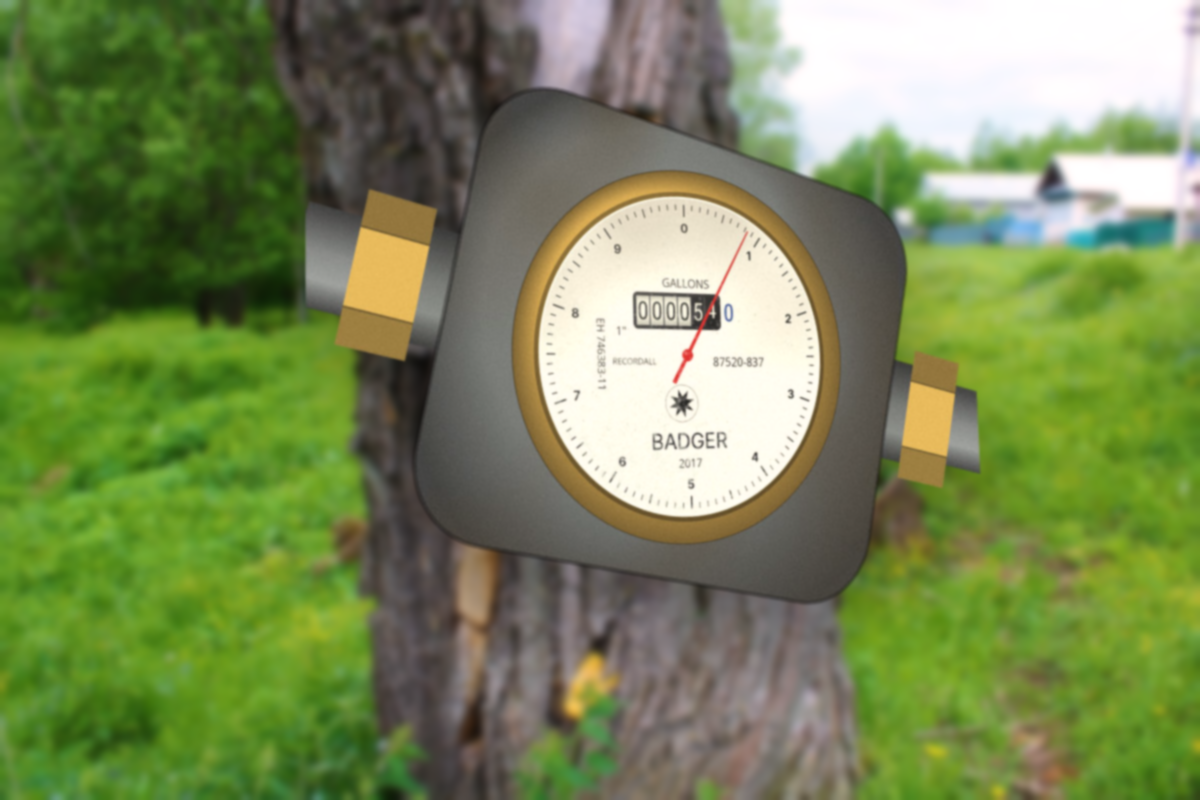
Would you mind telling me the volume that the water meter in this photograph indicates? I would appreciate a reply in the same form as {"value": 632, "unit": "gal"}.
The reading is {"value": 540.8, "unit": "gal"}
